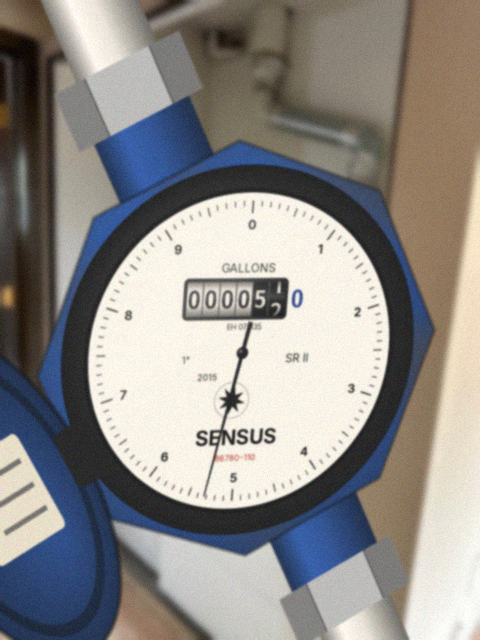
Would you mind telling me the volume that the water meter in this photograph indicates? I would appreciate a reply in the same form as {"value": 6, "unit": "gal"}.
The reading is {"value": 515.3, "unit": "gal"}
